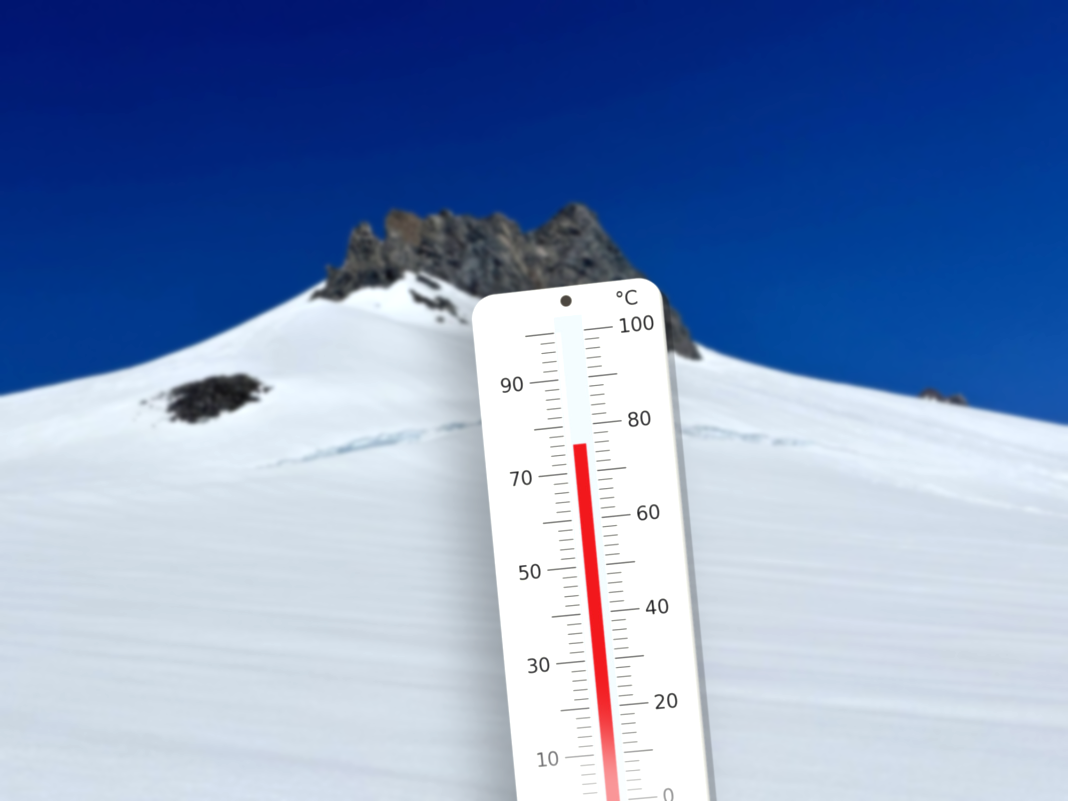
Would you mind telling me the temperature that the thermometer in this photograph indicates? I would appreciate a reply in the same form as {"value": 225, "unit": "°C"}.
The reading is {"value": 76, "unit": "°C"}
